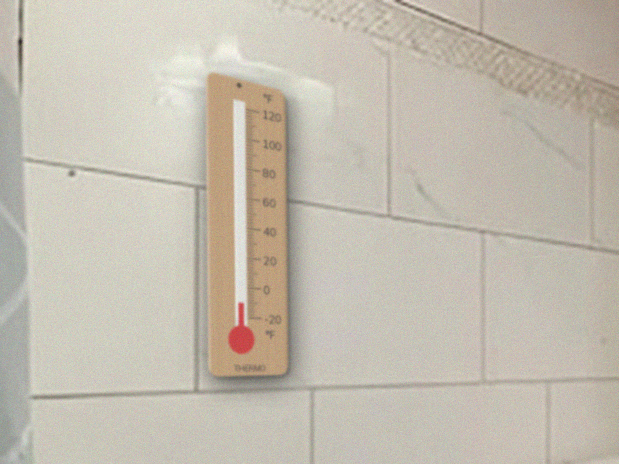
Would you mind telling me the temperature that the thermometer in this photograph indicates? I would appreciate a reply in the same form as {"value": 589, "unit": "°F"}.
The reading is {"value": -10, "unit": "°F"}
